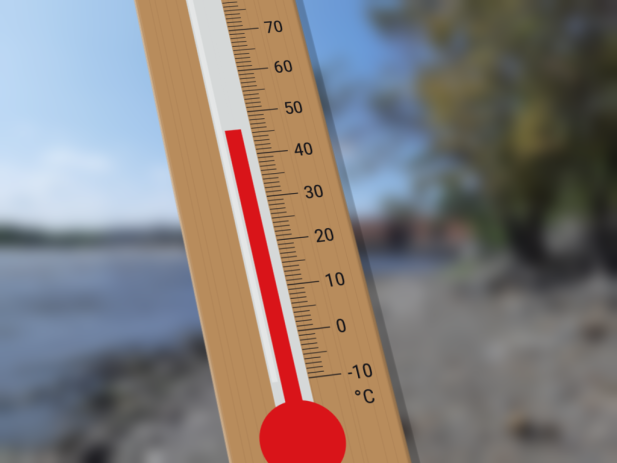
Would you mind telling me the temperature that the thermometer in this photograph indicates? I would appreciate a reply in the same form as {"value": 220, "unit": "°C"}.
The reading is {"value": 46, "unit": "°C"}
